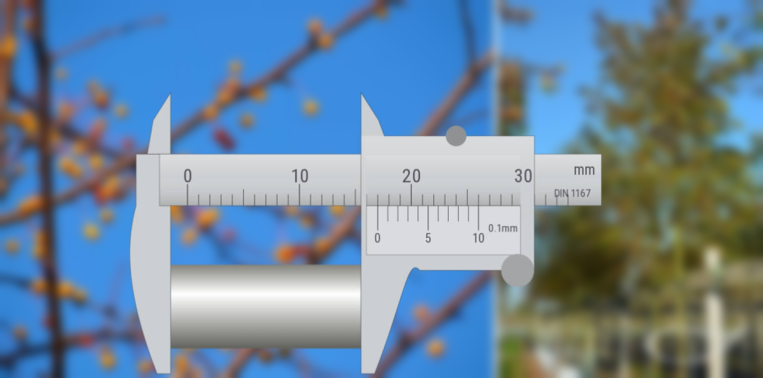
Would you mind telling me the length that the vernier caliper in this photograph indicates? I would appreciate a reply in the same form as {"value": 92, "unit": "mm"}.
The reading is {"value": 17.0, "unit": "mm"}
